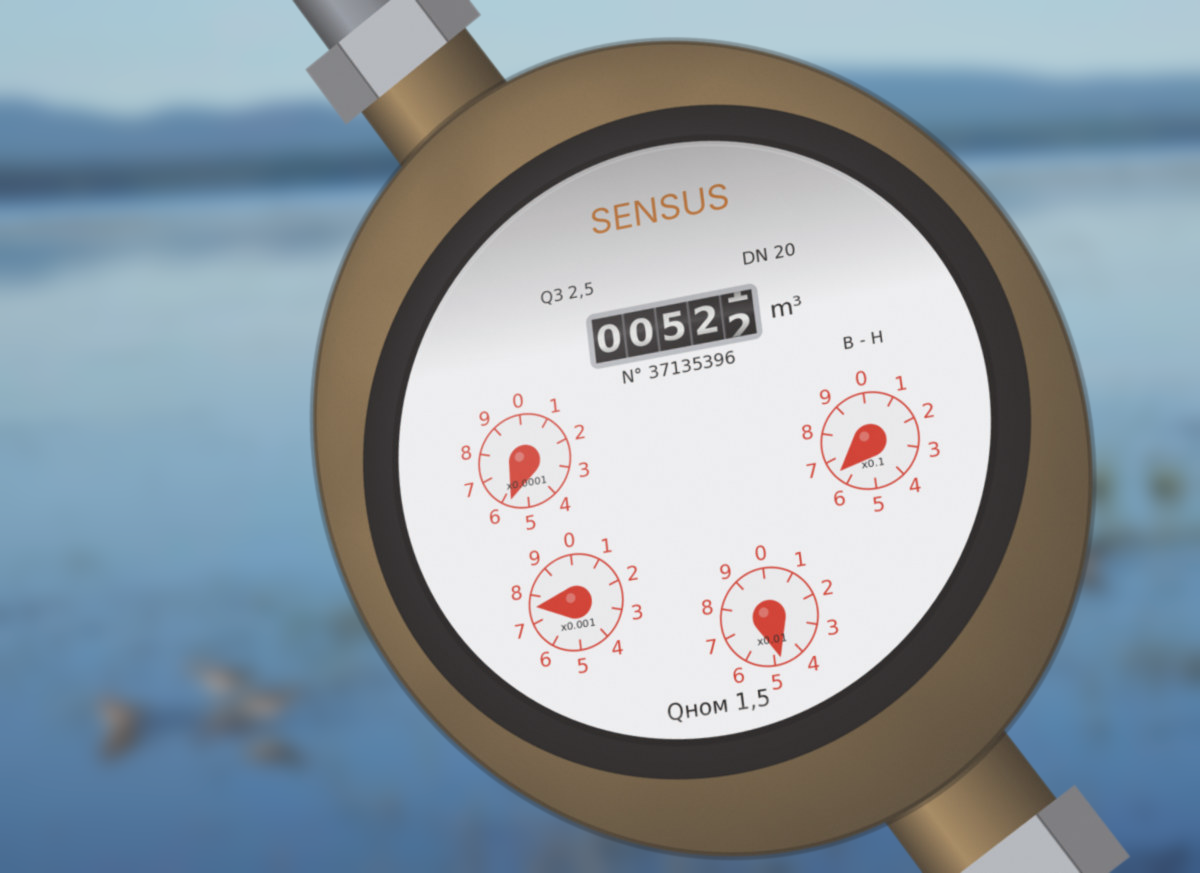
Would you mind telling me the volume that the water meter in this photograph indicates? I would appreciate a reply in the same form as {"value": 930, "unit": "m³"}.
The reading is {"value": 521.6475, "unit": "m³"}
